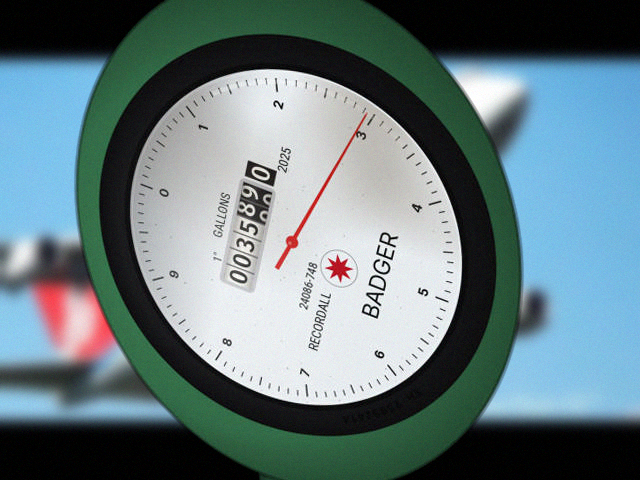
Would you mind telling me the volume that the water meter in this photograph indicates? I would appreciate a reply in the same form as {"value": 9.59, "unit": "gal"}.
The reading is {"value": 35892.9, "unit": "gal"}
